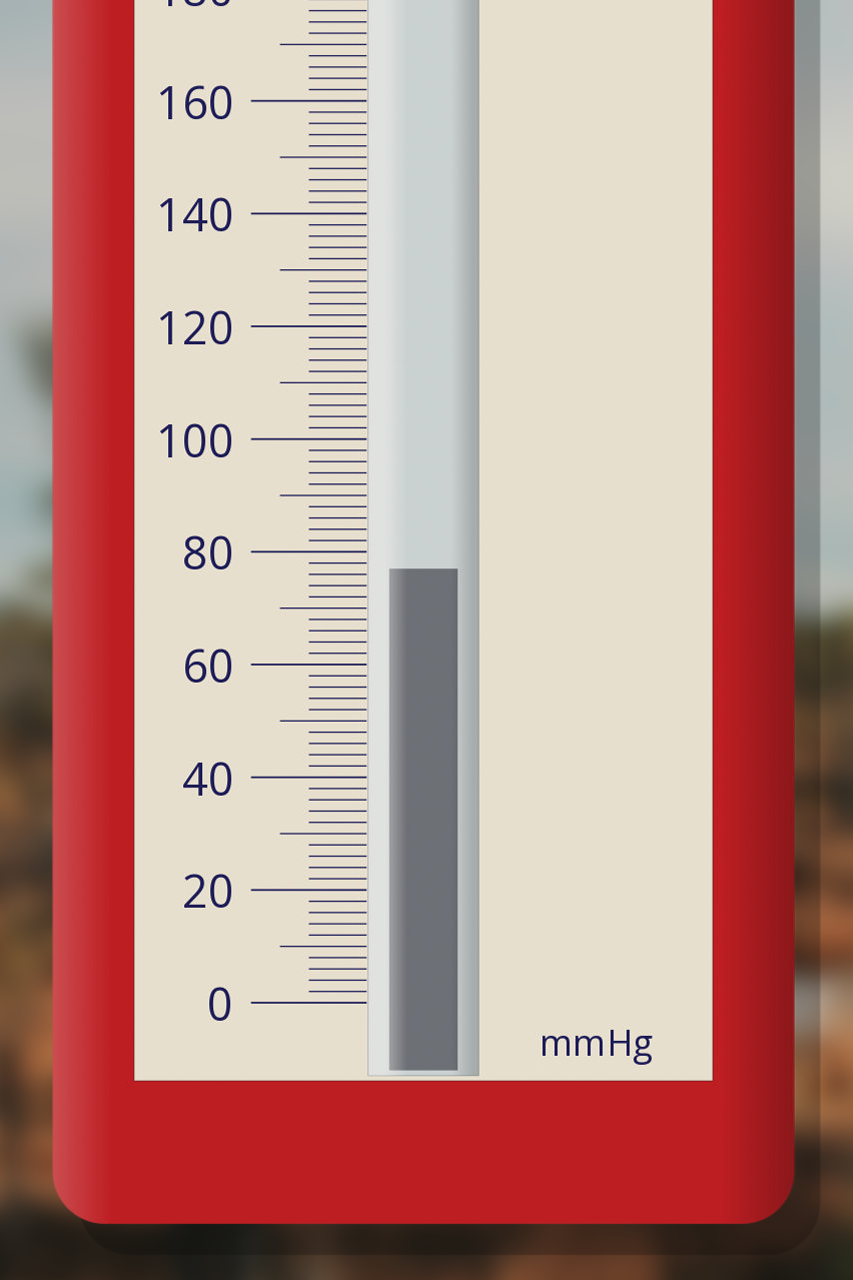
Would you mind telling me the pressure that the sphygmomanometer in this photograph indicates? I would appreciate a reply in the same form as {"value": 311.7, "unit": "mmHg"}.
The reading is {"value": 77, "unit": "mmHg"}
